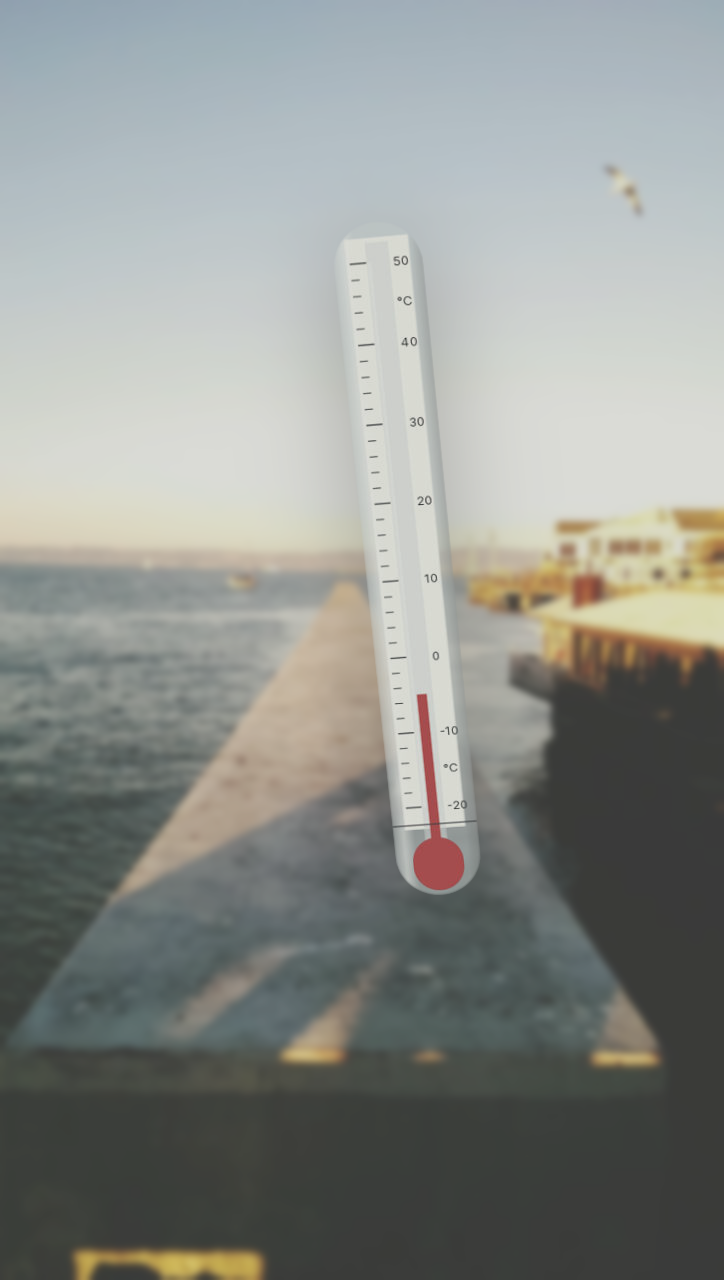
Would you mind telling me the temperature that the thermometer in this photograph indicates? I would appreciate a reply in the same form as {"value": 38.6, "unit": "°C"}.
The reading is {"value": -5, "unit": "°C"}
